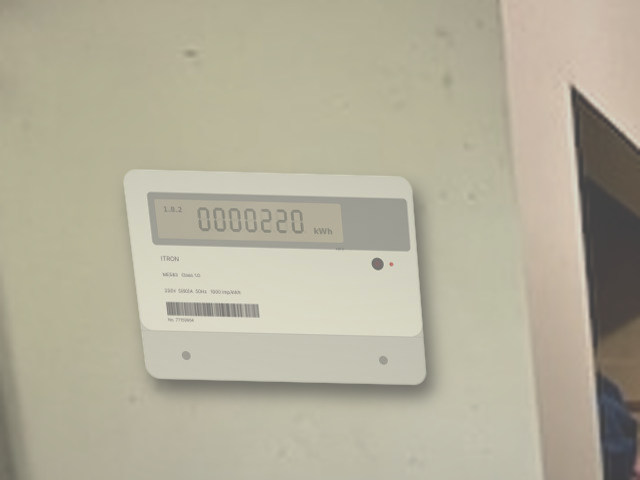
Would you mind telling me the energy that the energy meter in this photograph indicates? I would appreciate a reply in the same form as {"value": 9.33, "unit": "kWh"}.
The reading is {"value": 220, "unit": "kWh"}
